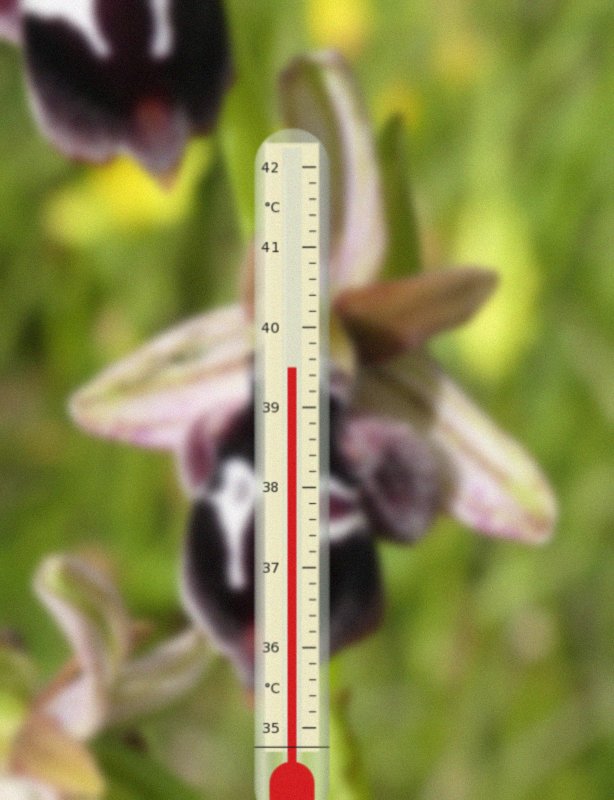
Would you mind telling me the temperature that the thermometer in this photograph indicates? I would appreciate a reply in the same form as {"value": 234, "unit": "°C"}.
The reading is {"value": 39.5, "unit": "°C"}
